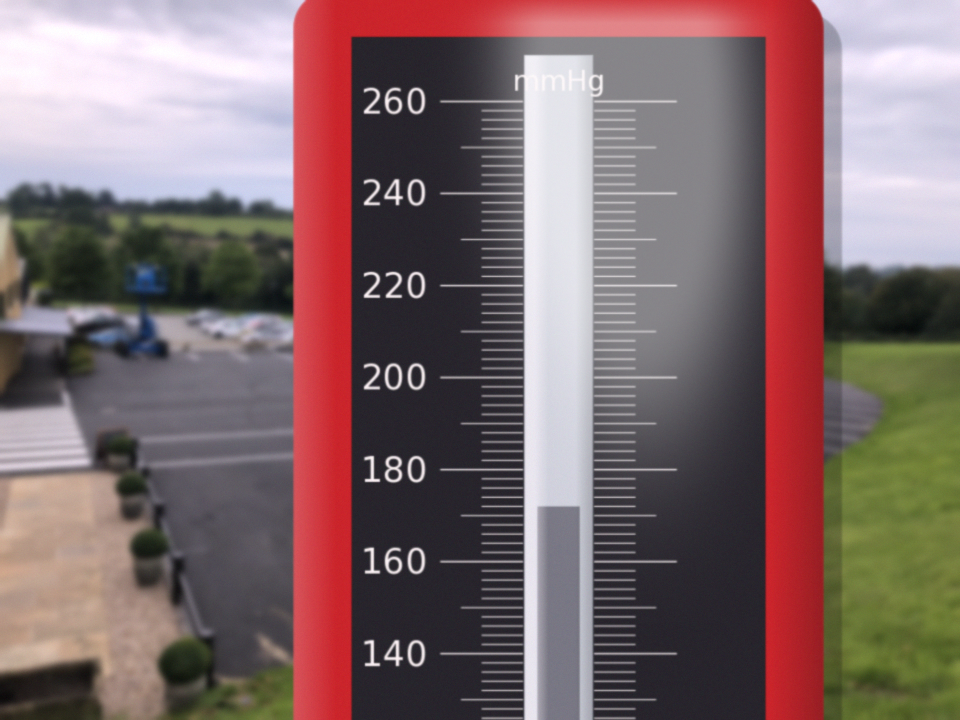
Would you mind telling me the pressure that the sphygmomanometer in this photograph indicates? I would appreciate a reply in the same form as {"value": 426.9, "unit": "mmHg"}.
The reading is {"value": 172, "unit": "mmHg"}
